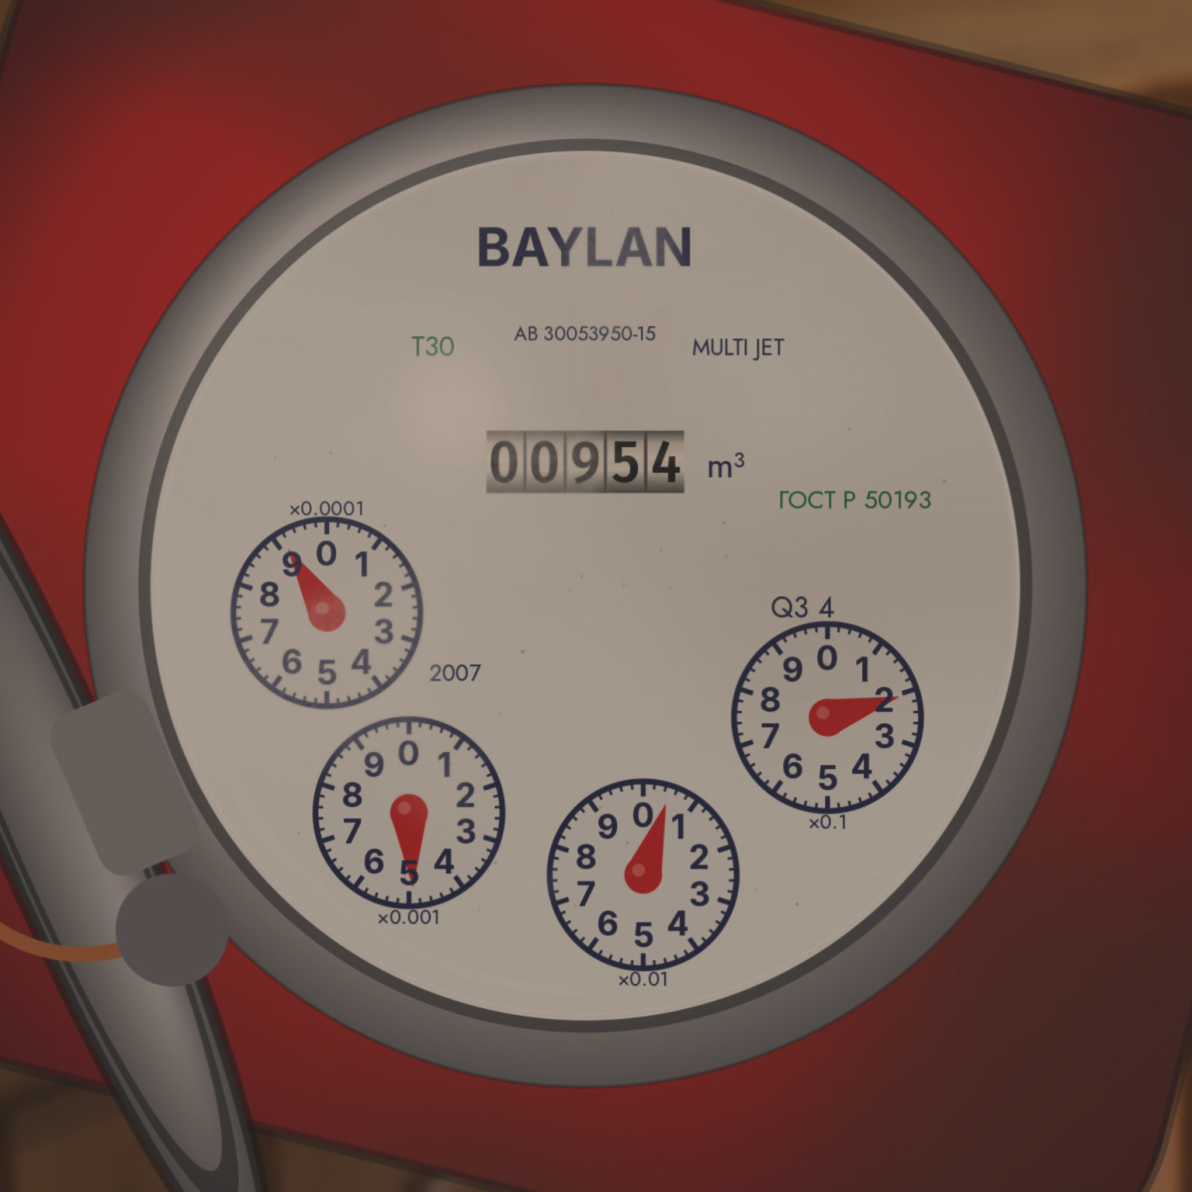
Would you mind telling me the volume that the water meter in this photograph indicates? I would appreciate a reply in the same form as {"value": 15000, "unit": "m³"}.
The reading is {"value": 954.2049, "unit": "m³"}
